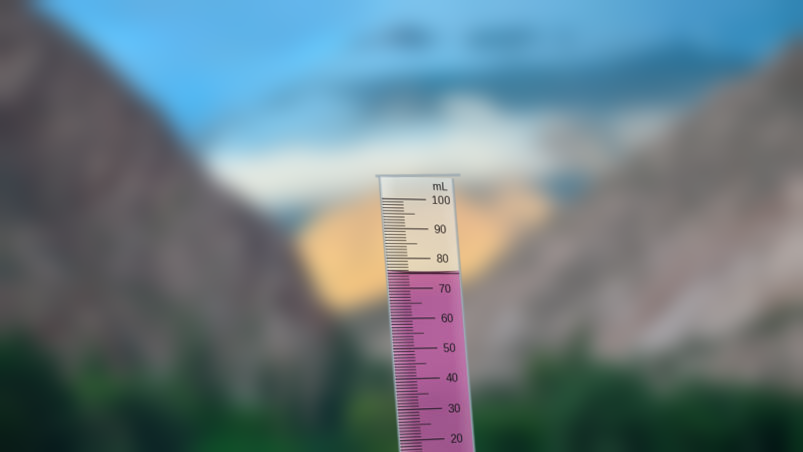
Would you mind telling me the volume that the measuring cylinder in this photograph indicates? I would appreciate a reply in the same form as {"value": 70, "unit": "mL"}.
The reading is {"value": 75, "unit": "mL"}
